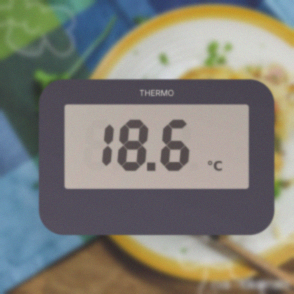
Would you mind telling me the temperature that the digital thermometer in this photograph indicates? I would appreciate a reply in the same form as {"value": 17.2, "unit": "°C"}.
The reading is {"value": 18.6, "unit": "°C"}
